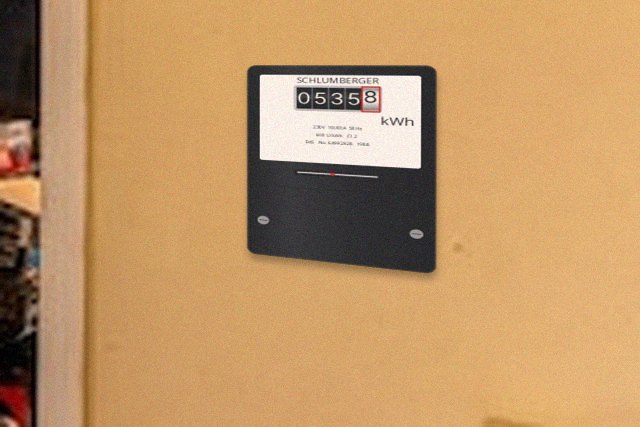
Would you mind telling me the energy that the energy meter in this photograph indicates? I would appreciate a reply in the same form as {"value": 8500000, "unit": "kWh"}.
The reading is {"value": 535.8, "unit": "kWh"}
